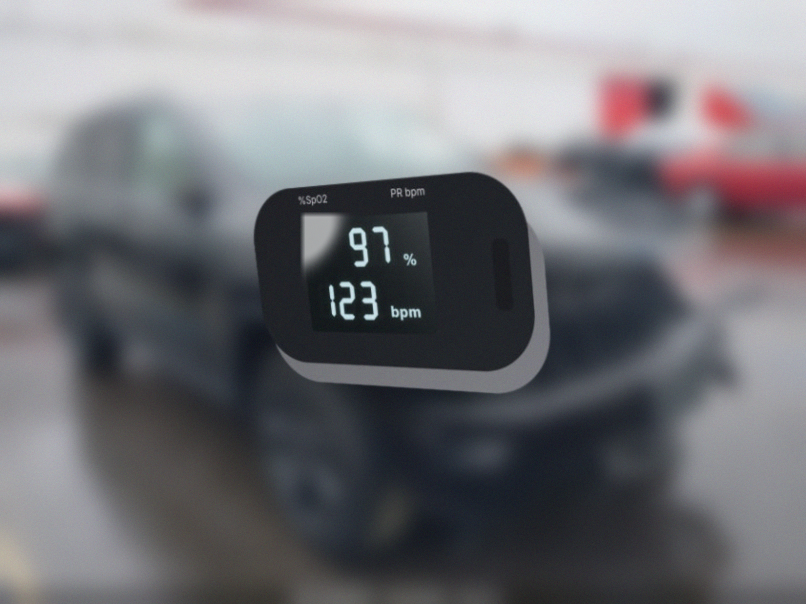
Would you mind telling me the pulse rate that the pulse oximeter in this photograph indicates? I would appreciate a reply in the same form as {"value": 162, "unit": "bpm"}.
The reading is {"value": 123, "unit": "bpm"}
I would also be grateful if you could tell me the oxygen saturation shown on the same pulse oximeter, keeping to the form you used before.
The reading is {"value": 97, "unit": "%"}
